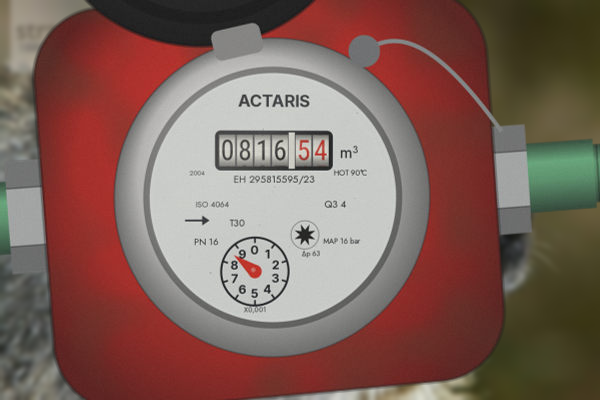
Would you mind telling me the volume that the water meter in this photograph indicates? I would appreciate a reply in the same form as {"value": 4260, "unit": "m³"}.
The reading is {"value": 816.548, "unit": "m³"}
